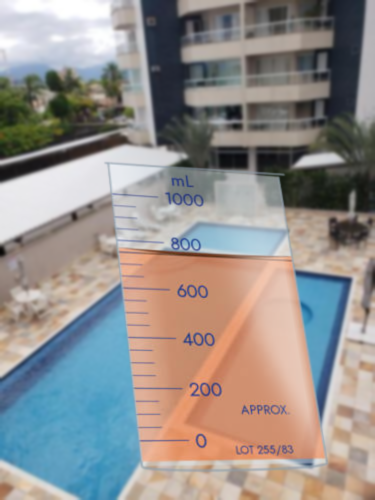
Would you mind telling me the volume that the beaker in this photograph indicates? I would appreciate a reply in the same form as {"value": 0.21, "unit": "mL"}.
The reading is {"value": 750, "unit": "mL"}
